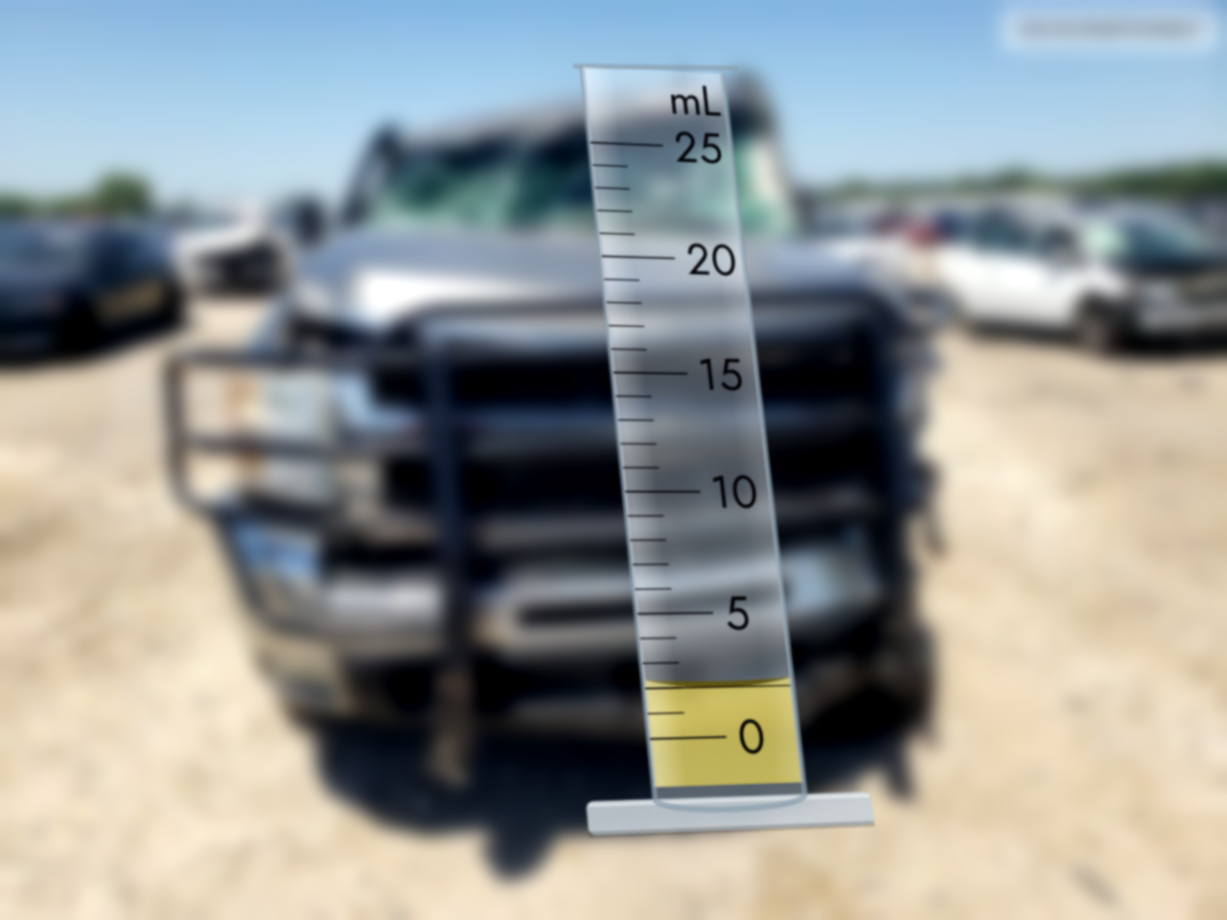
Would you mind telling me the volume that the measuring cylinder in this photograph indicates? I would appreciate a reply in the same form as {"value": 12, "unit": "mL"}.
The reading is {"value": 2, "unit": "mL"}
